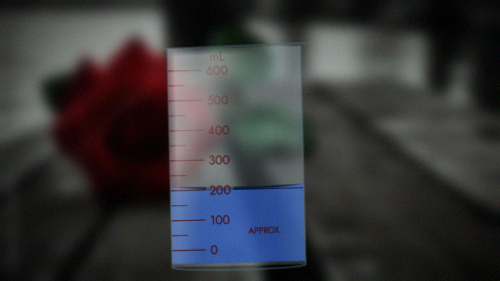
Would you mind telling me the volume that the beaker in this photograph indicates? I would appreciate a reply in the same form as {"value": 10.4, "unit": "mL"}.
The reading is {"value": 200, "unit": "mL"}
